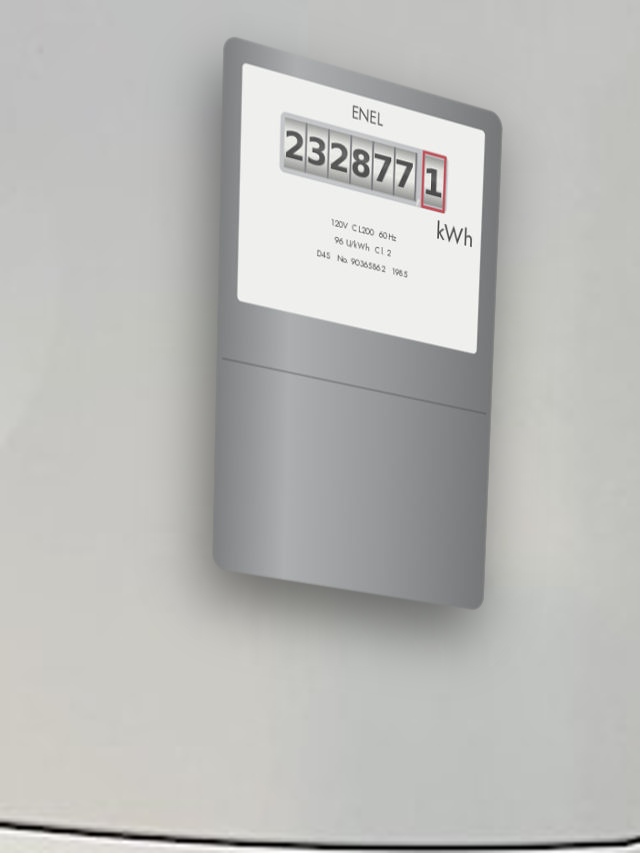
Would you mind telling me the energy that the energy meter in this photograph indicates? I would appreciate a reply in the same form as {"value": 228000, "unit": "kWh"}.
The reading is {"value": 232877.1, "unit": "kWh"}
